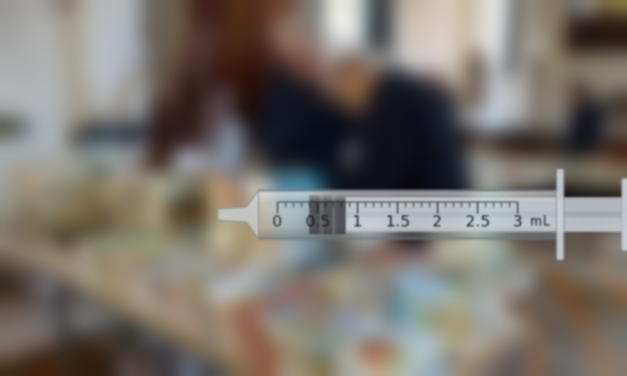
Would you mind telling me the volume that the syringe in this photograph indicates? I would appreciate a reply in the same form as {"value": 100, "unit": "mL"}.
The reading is {"value": 0.4, "unit": "mL"}
